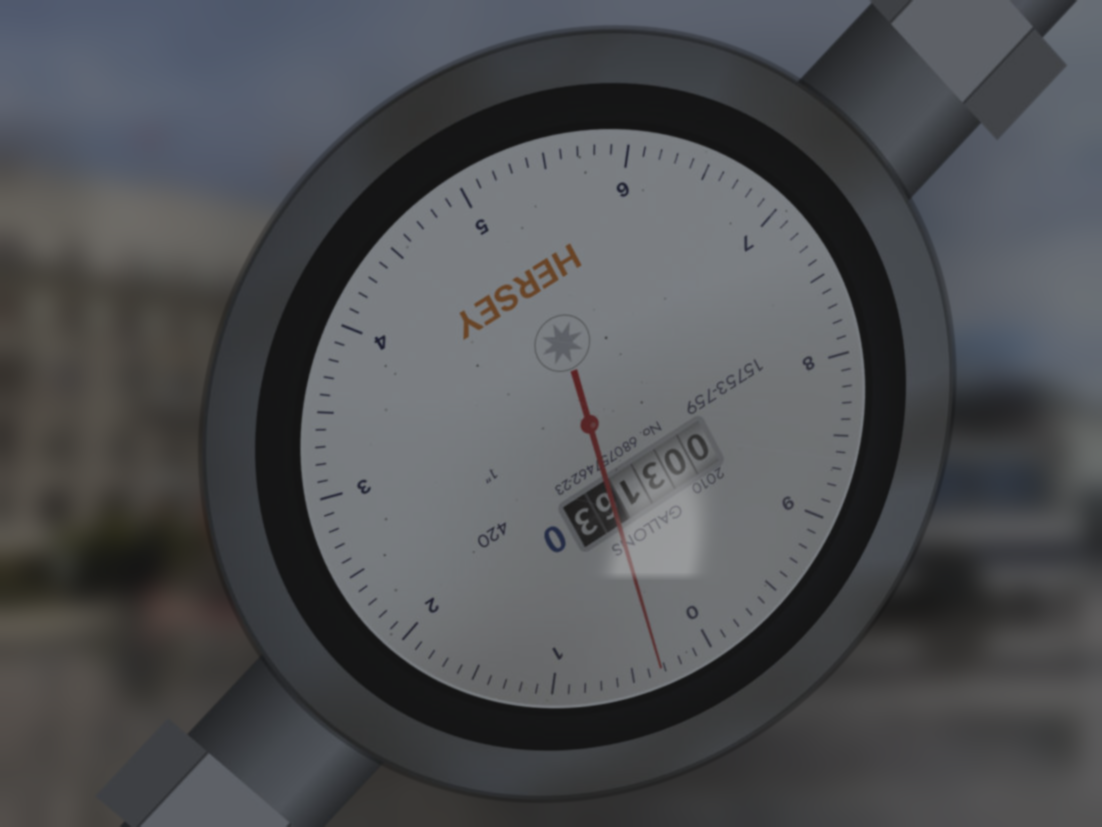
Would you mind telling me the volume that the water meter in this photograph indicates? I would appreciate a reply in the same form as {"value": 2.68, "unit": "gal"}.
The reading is {"value": 31630.3, "unit": "gal"}
